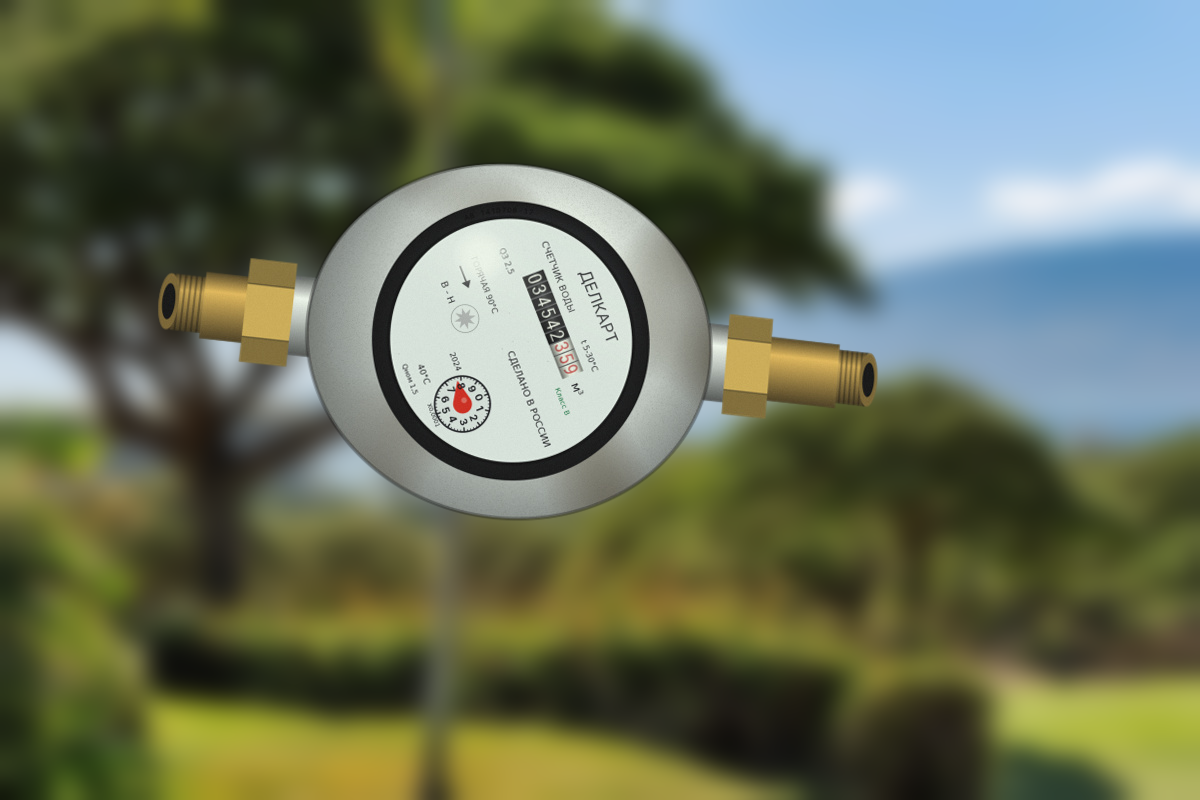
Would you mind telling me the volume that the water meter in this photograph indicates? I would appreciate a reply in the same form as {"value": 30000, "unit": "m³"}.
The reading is {"value": 34542.3597, "unit": "m³"}
